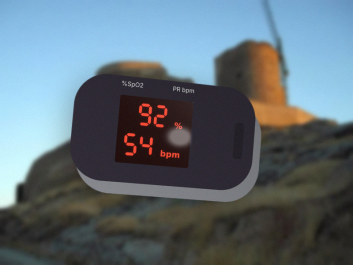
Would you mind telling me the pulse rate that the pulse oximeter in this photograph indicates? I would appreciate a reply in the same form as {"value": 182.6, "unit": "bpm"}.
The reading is {"value": 54, "unit": "bpm"}
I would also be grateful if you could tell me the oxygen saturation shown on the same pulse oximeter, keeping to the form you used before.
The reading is {"value": 92, "unit": "%"}
